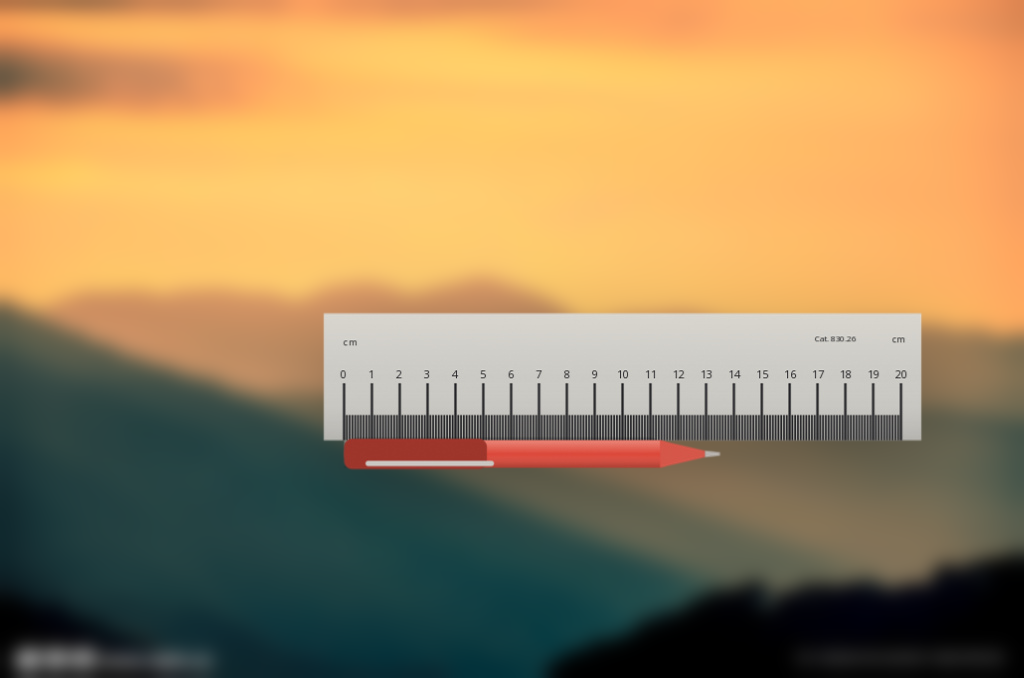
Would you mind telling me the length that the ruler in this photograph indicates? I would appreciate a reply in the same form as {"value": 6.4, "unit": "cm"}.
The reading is {"value": 13.5, "unit": "cm"}
